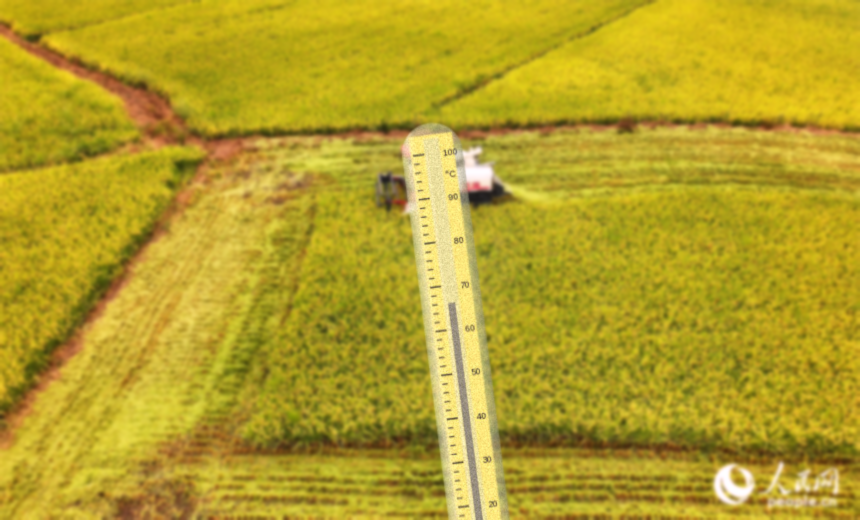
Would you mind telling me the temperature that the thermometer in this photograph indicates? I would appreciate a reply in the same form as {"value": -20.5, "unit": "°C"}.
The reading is {"value": 66, "unit": "°C"}
